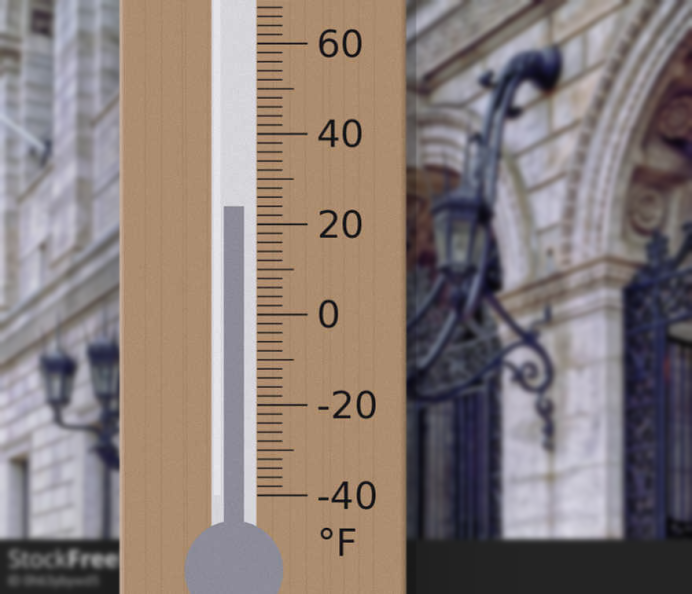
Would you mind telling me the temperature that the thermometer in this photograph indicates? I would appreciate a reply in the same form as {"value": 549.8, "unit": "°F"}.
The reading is {"value": 24, "unit": "°F"}
